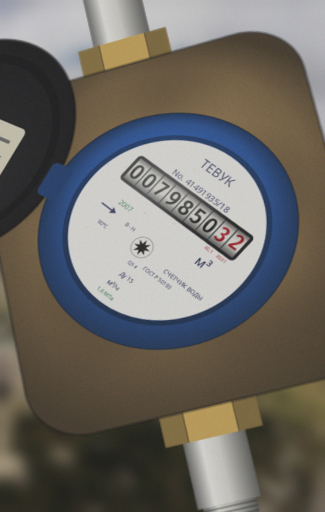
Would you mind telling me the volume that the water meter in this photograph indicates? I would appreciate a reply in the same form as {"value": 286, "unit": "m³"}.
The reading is {"value": 79850.32, "unit": "m³"}
